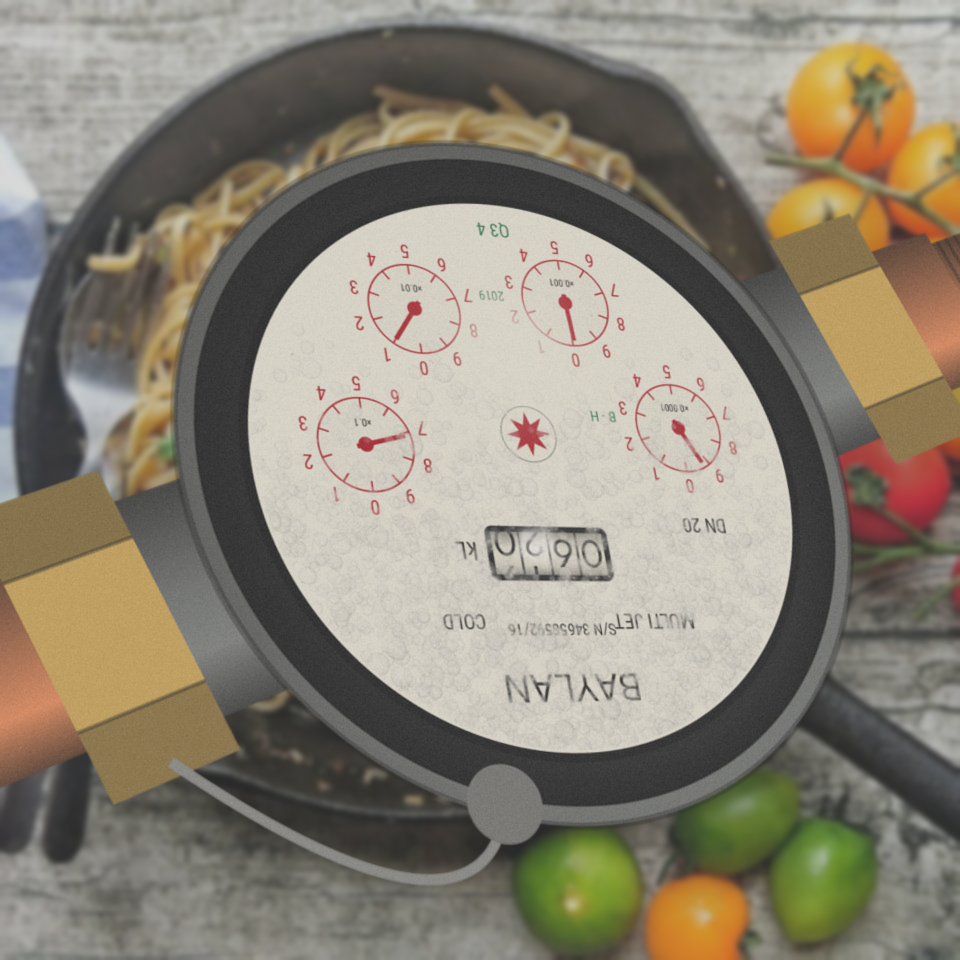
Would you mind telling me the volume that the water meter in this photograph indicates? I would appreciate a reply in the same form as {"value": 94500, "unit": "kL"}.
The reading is {"value": 619.7099, "unit": "kL"}
